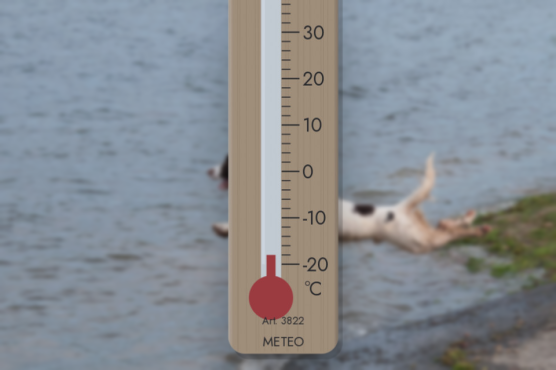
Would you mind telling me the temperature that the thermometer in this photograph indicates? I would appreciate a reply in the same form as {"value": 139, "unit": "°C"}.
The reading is {"value": -18, "unit": "°C"}
